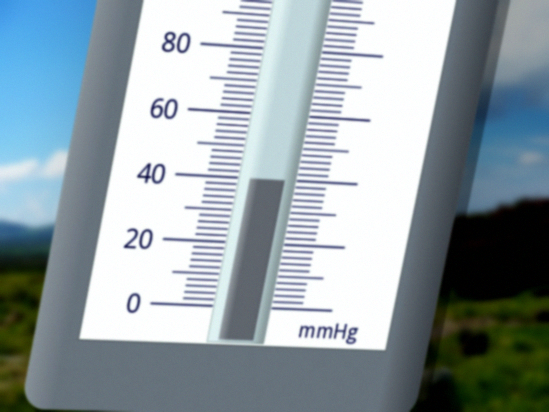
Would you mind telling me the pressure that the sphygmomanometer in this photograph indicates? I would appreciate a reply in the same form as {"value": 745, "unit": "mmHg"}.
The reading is {"value": 40, "unit": "mmHg"}
